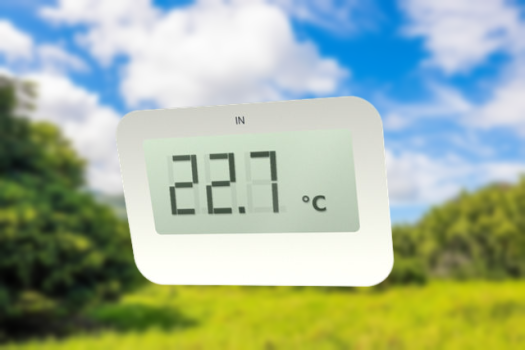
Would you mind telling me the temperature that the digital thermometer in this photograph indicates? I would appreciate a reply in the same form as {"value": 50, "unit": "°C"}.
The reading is {"value": 22.7, "unit": "°C"}
